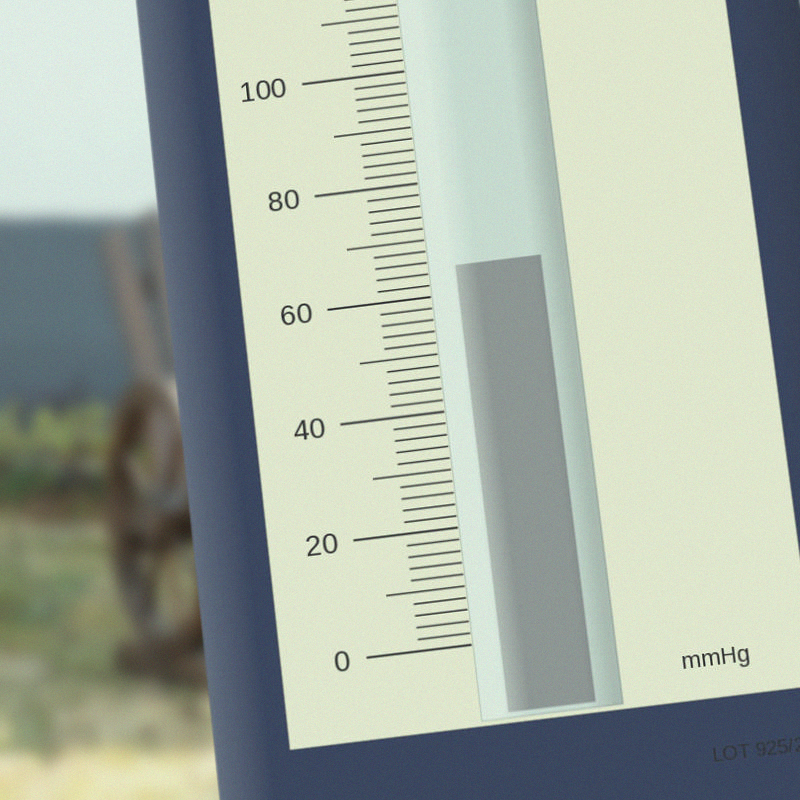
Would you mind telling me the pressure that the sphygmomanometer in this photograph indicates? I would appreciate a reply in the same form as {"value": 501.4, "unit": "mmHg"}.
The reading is {"value": 65, "unit": "mmHg"}
